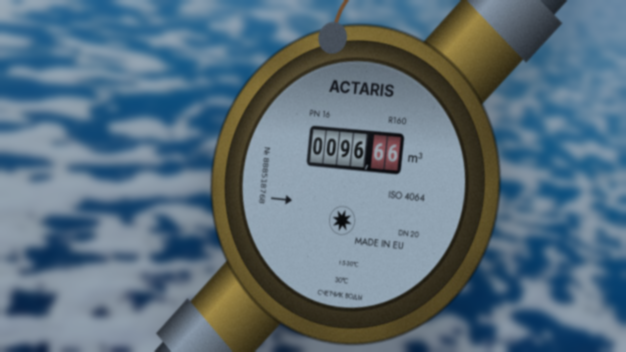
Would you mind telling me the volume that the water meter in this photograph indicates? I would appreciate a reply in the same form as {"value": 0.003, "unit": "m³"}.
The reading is {"value": 96.66, "unit": "m³"}
